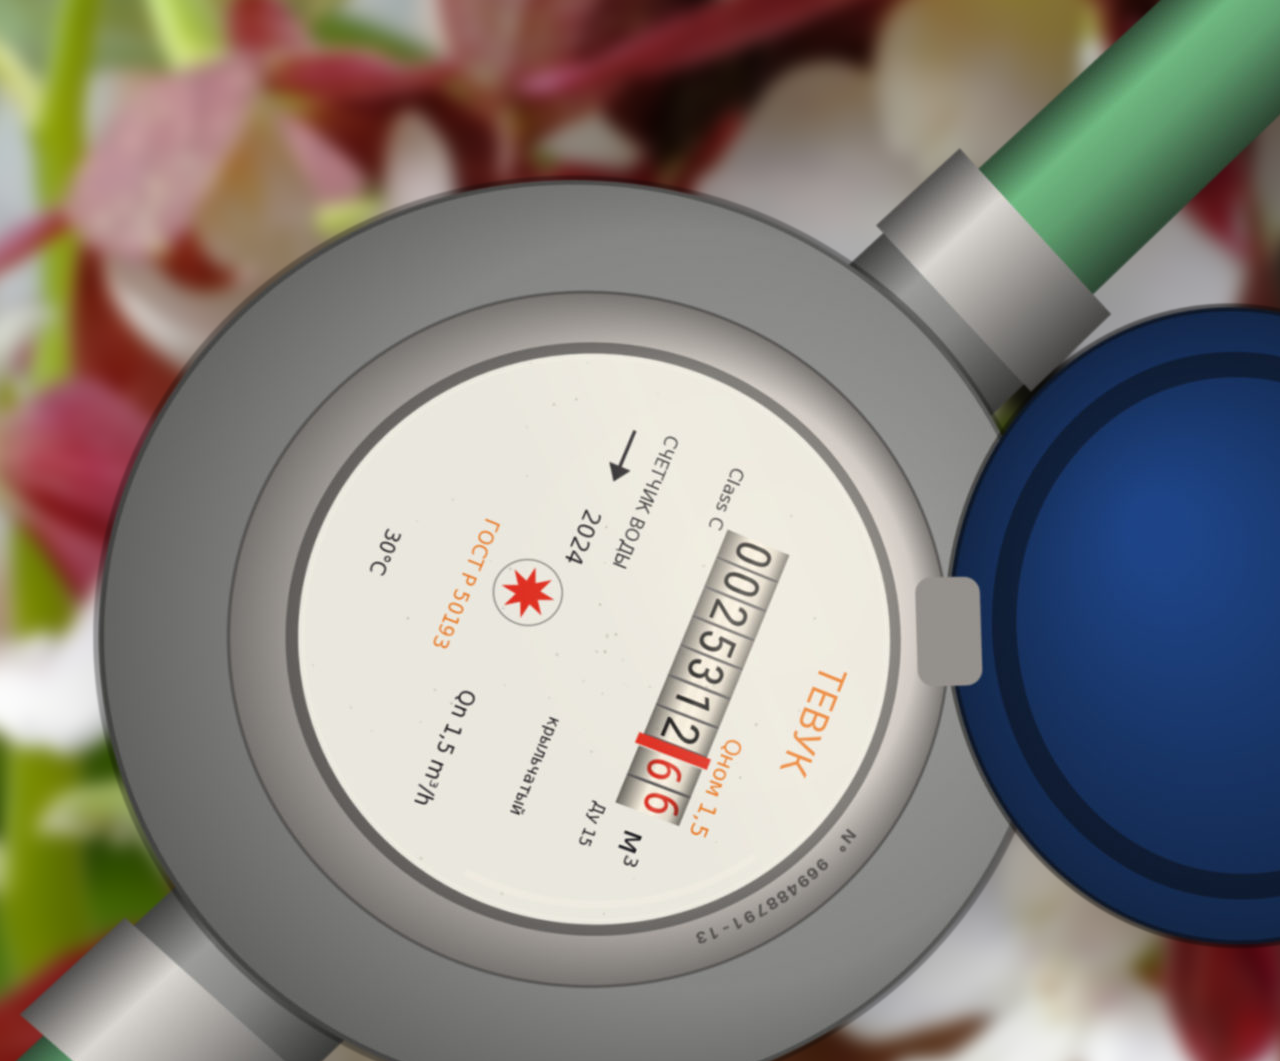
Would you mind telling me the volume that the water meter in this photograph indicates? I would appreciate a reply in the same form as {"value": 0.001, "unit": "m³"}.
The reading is {"value": 25312.66, "unit": "m³"}
